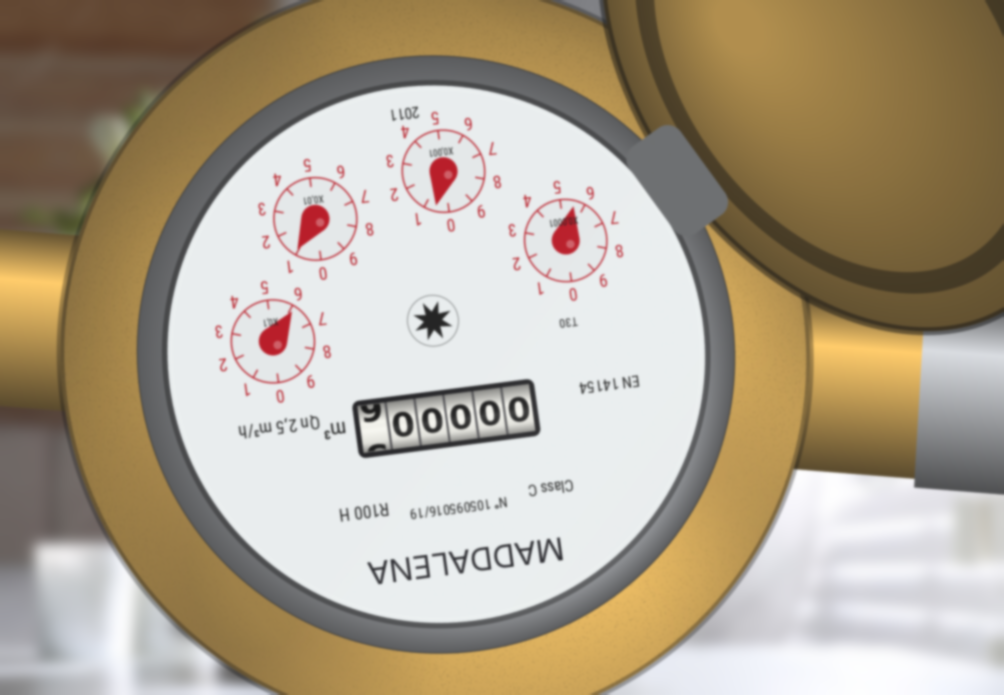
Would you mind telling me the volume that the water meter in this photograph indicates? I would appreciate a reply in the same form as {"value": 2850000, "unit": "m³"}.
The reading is {"value": 5.6105, "unit": "m³"}
